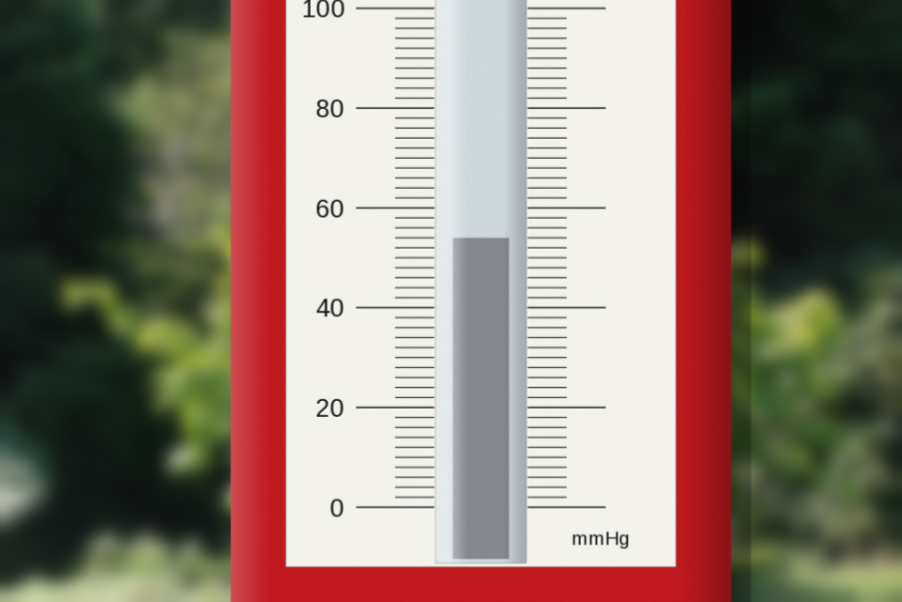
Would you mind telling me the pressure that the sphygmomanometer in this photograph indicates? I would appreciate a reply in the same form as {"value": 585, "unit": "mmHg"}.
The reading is {"value": 54, "unit": "mmHg"}
